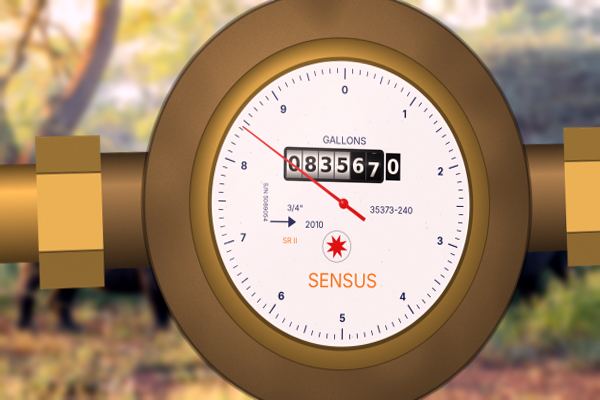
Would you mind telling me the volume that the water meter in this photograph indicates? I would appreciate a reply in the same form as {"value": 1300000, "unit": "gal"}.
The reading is {"value": 835668.4, "unit": "gal"}
